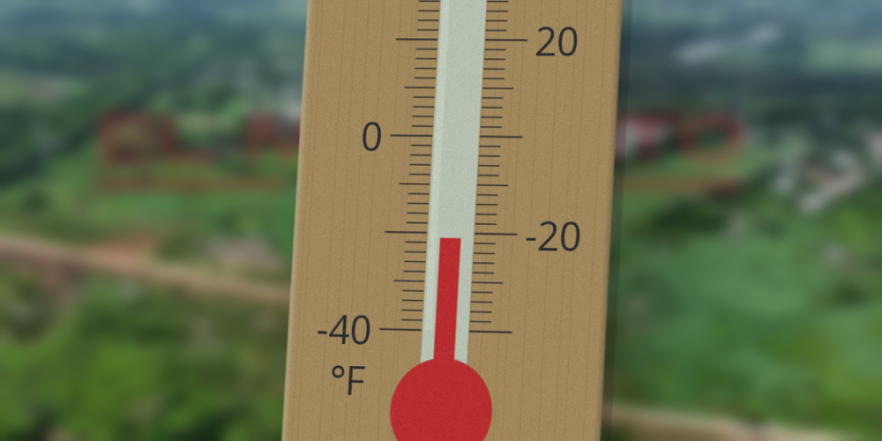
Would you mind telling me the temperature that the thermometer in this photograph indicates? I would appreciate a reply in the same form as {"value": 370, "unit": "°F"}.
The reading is {"value": -21, "unit": "°F"}
